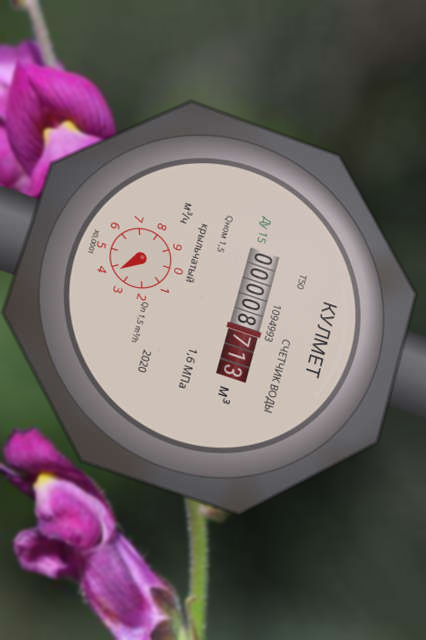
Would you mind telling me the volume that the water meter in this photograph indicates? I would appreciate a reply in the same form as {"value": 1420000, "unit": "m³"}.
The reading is {"value": 8.7133, "unit": "m³"}
